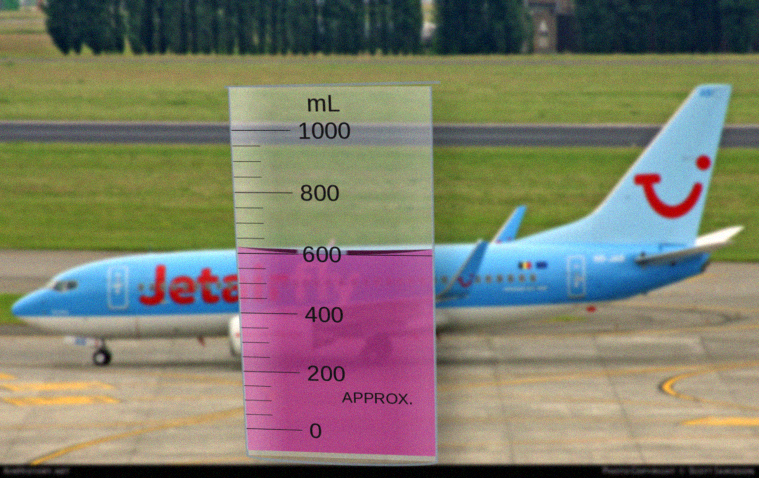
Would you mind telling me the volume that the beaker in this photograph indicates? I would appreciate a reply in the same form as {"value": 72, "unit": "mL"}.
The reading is {"value": 600, "unit": "mL"}
